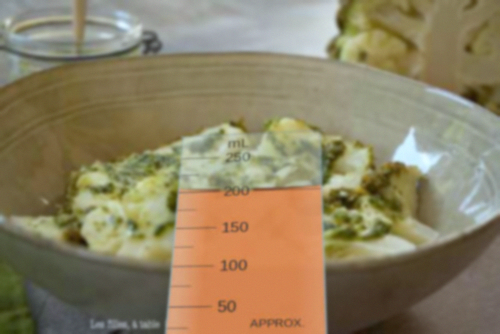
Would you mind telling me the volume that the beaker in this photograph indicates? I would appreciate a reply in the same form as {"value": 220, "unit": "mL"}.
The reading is {"value": 200, "unit": "mL"}
